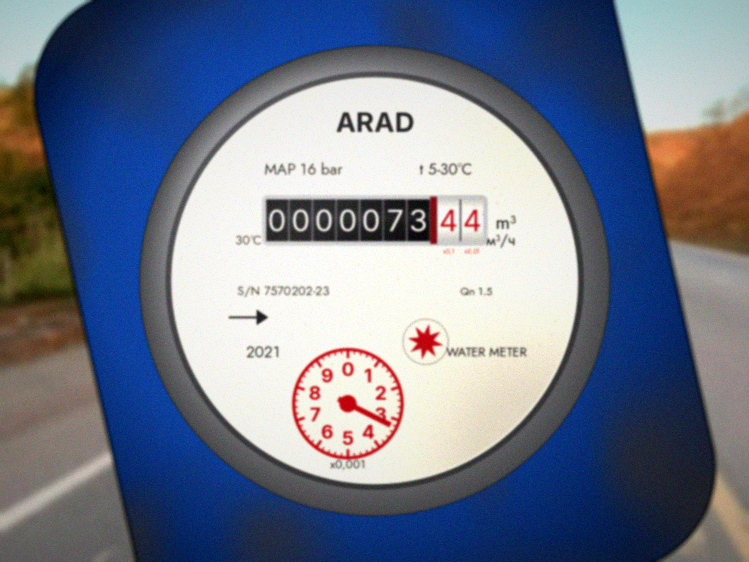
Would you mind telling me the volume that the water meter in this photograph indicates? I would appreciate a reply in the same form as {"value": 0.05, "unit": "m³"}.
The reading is {"value": 73.443, "unit": "m³"}
